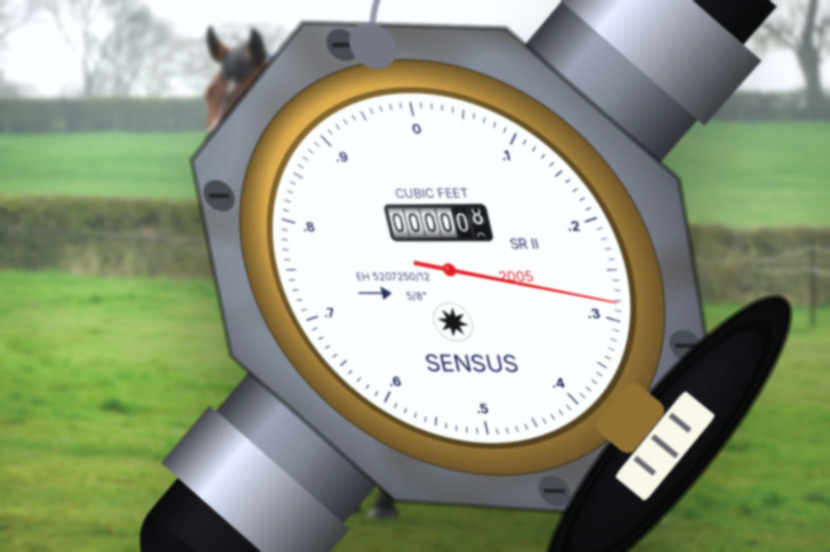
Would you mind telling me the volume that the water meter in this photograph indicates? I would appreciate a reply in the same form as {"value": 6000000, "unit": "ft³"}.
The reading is {"value": 8.28, "unit": "ft³"}
